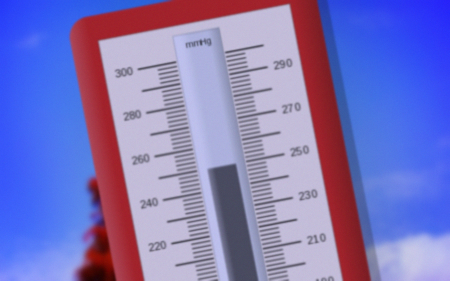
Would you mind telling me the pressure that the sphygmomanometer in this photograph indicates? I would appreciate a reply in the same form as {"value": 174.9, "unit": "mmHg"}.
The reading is {"value": 250, "unit": "mmHg"}
